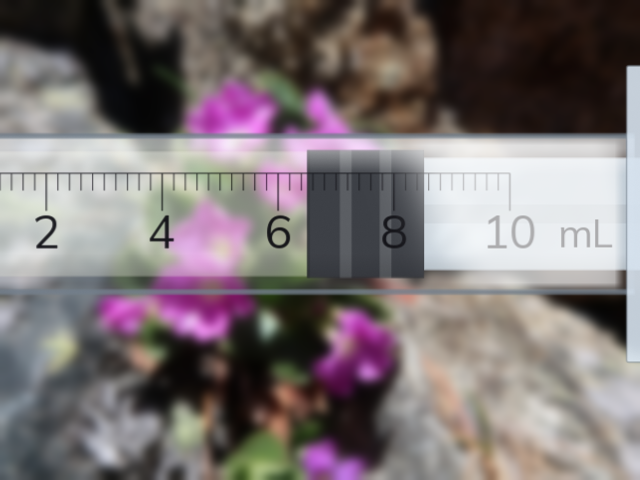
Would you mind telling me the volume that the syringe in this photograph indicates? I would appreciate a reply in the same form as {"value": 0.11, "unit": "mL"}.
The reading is {"value": 6.5, "unit": "mL"}
